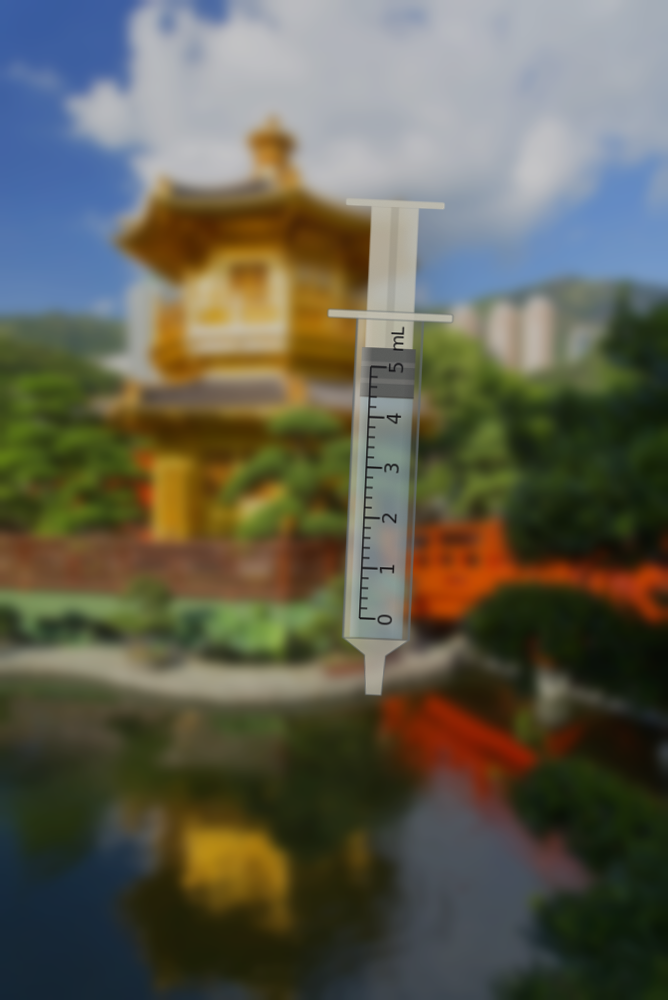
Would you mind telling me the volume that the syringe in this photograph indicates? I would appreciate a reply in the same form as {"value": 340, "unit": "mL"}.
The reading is {"value": 4.4, "unit": "mL"}
